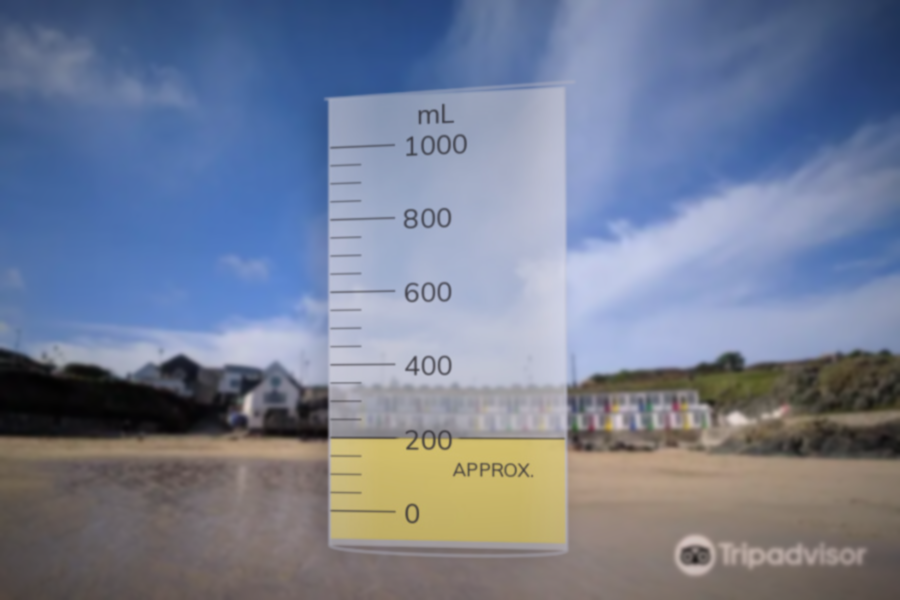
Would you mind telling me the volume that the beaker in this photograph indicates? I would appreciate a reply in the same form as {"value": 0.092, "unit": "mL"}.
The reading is {"value": 200, "unit": "mL"}
